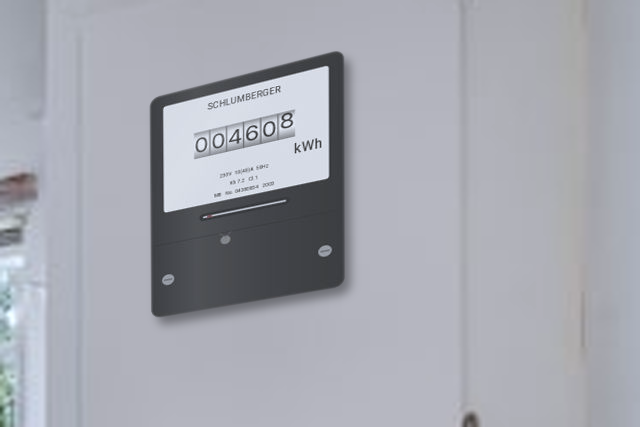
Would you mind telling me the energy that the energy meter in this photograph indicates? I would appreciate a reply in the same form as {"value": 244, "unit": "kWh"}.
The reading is {"value": 4608, "unit": "kWh"}
